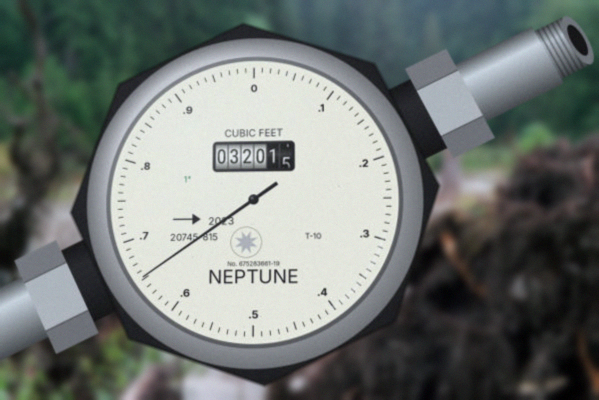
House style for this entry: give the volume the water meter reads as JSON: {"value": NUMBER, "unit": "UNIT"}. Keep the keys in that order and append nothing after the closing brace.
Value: {"value": 32014.65, "unit": "ft³"}
